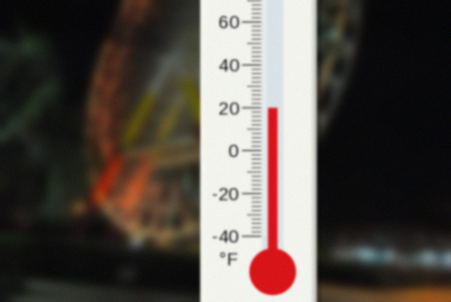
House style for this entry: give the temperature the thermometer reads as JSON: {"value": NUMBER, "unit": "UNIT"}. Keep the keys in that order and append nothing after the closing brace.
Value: {"value": 20, "unit": "°F"}
